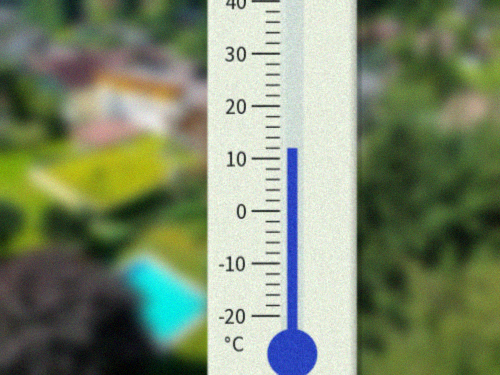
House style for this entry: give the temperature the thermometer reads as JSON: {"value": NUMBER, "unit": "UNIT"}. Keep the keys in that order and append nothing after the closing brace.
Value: {"value": 12, "unit": "°C"}
